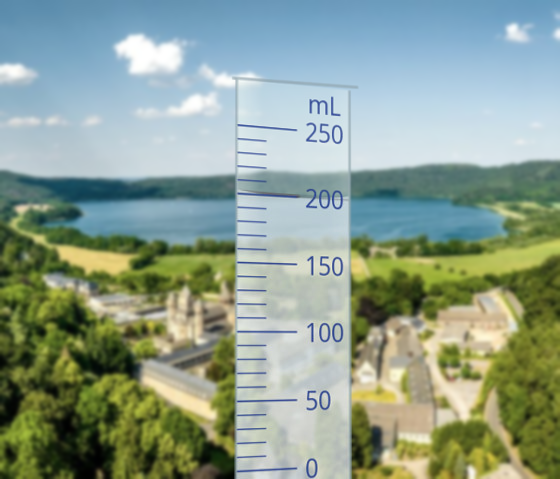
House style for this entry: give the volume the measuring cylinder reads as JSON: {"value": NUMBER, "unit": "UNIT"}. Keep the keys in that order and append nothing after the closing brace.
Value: {"value": 200, "unit": "mL"}
